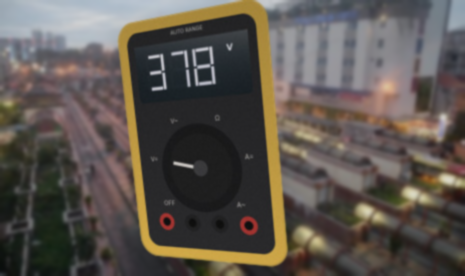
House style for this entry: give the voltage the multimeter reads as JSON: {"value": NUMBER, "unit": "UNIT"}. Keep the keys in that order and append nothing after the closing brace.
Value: {"value": 378, "unit": "V"}
